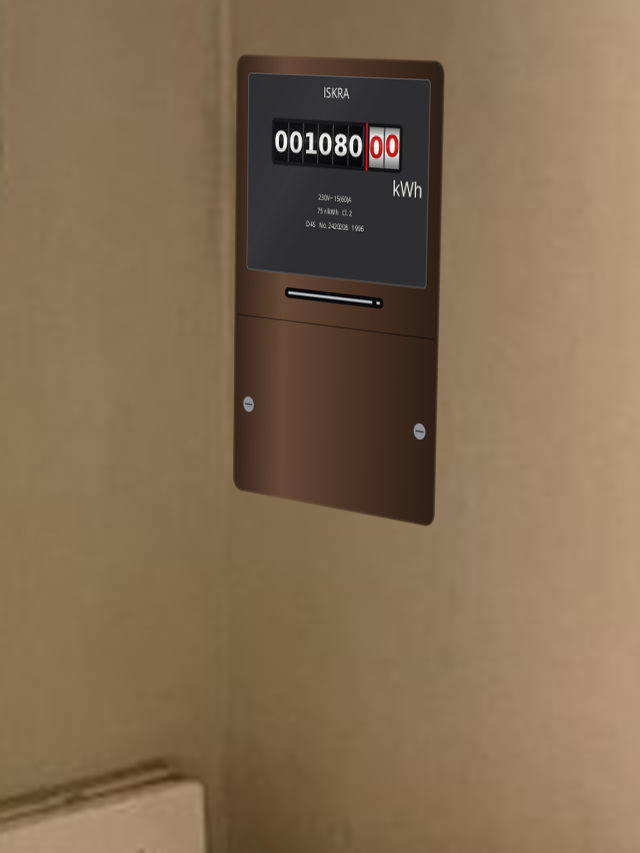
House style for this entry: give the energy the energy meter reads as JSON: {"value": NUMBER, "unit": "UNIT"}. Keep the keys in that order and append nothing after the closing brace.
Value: {"value": 1080.00, "unit": "kWh"}
